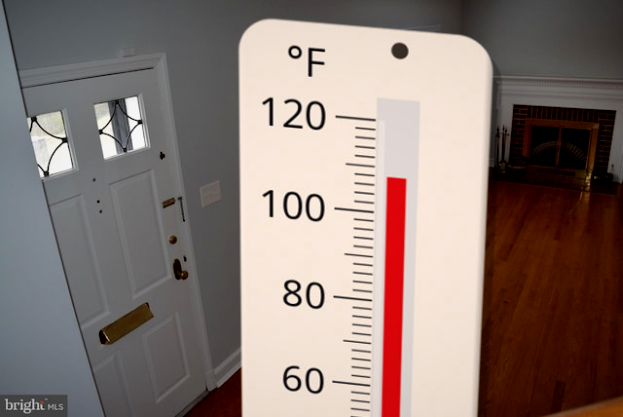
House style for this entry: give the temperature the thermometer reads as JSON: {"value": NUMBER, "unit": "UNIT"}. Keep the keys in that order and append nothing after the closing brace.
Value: {"value": 108, "unit": "°F"}
